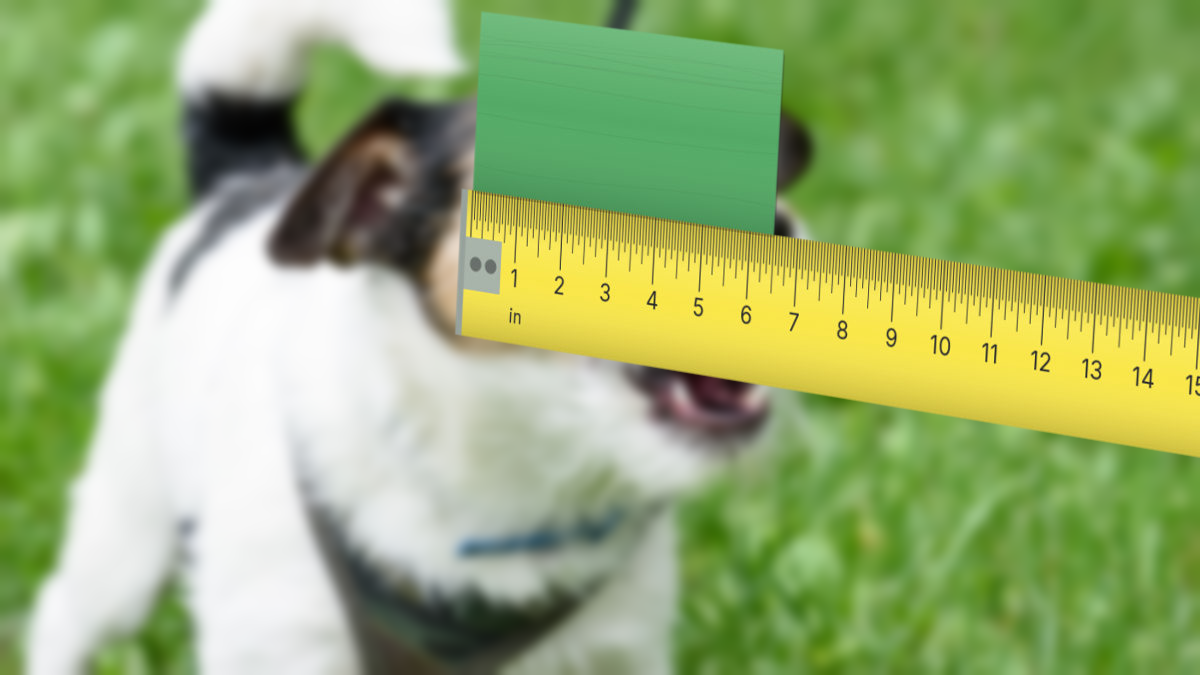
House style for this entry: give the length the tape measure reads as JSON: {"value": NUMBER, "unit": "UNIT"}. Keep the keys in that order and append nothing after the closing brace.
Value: {"value": 6.5, "unit": "in"}
